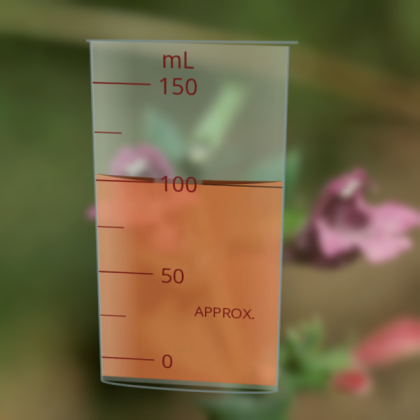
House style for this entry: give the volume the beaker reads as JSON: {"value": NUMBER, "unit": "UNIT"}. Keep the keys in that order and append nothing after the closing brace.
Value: {"value": 100, "unit": "mL"}
